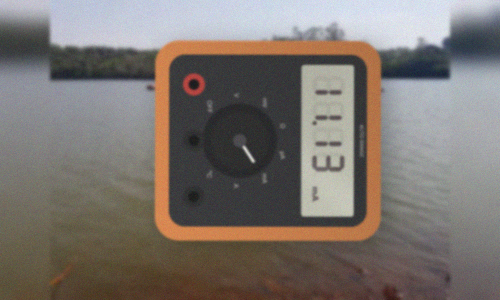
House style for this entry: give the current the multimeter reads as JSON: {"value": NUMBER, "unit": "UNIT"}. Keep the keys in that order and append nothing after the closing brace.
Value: {"value": 11.13, "unit": "mA"}
